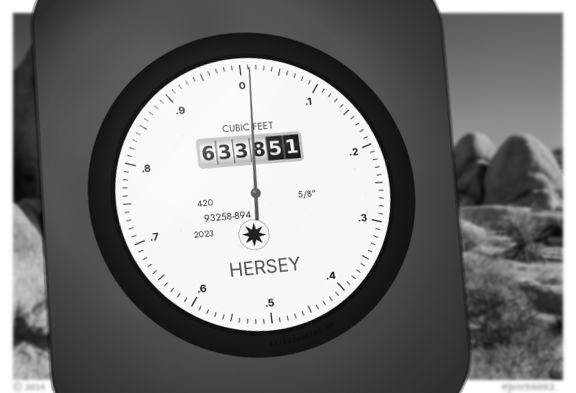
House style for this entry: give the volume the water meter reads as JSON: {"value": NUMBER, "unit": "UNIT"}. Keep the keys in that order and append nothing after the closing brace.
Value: {"value": 633851.01, "unit": "ft³"}
